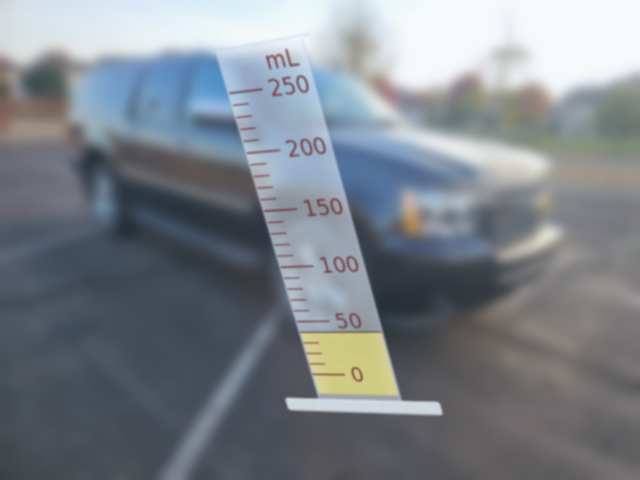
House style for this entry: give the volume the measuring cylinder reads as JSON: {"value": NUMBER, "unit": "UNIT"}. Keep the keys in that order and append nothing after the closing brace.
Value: {"value": 40, "unit": "mL"}
